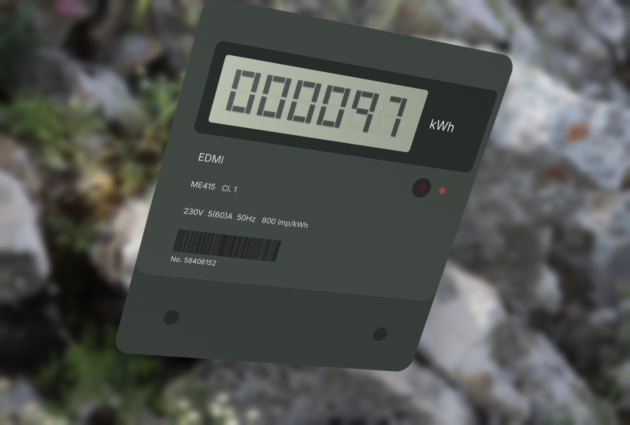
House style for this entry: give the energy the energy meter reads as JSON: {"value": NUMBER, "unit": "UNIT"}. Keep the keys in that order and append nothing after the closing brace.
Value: {"value": 97, "unit": "kWh"}
